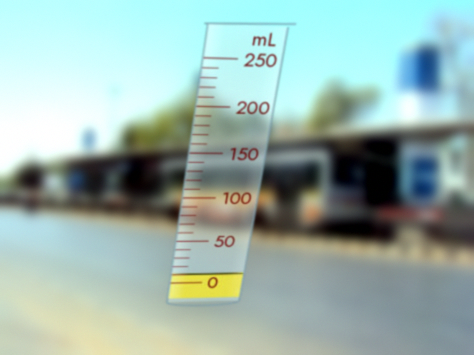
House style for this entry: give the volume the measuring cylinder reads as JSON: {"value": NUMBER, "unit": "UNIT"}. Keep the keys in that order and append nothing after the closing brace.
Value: {"value": 10, "unit": "mL"}
